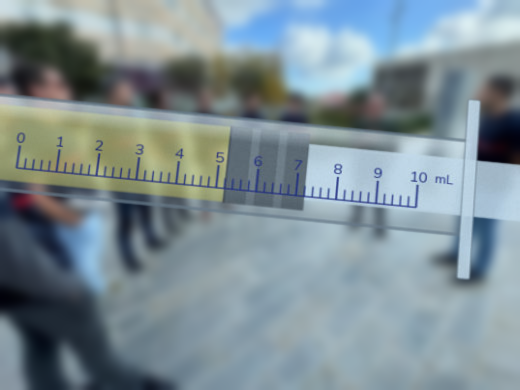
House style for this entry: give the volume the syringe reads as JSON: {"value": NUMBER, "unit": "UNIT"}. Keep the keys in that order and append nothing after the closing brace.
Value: {"value": 5.2, "unit": "mL"}
